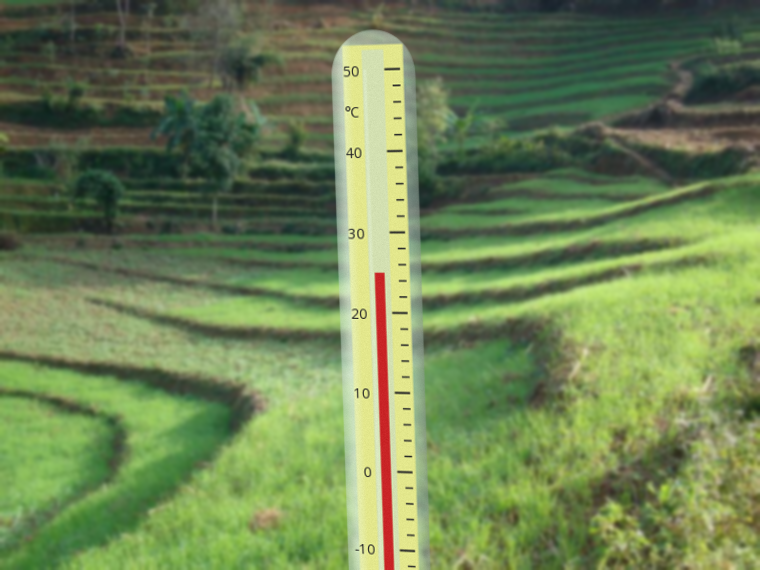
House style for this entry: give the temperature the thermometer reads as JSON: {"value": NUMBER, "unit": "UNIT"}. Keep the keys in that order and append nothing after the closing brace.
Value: {"value": 25, "unit": "°C"}
